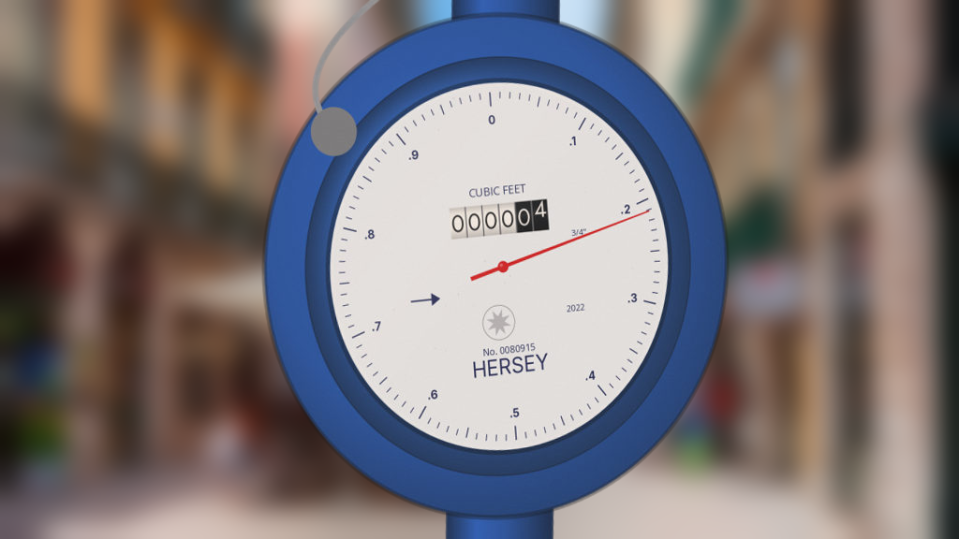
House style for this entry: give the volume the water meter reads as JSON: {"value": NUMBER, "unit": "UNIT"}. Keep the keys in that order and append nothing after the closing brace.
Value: {"value": 4.21, "unit": "ft³"}
